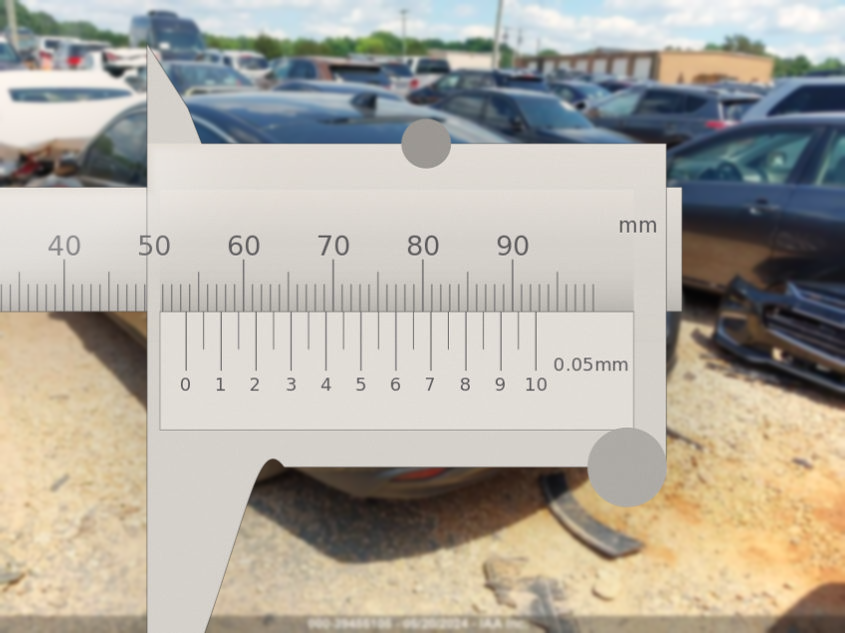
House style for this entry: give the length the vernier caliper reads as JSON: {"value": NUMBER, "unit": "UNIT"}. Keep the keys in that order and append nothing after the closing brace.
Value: {"value": 53.6, "unit": "mm"}
